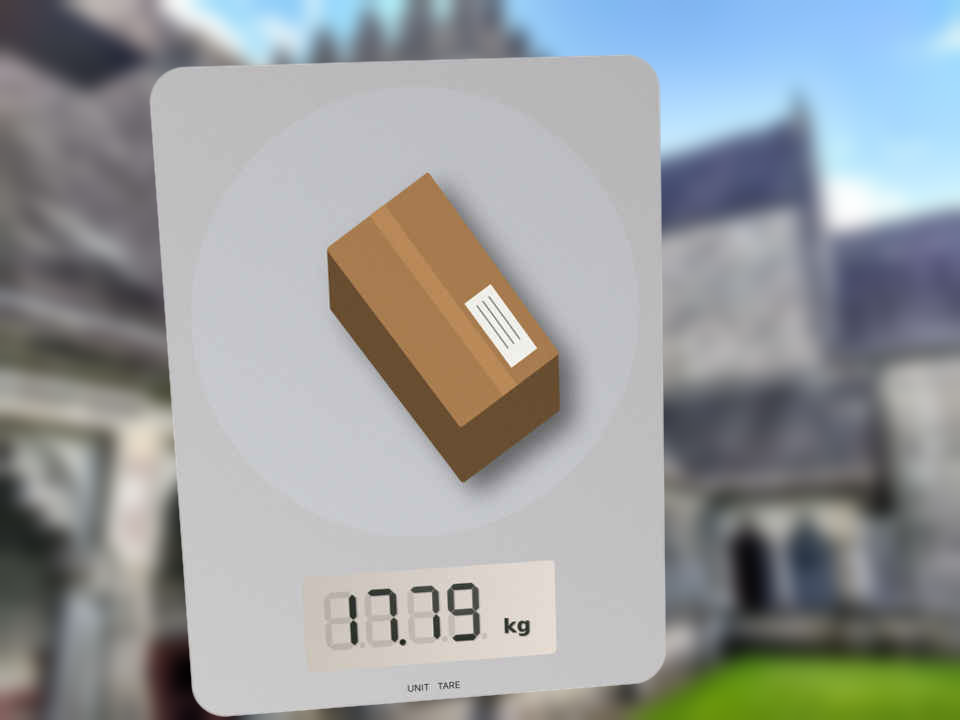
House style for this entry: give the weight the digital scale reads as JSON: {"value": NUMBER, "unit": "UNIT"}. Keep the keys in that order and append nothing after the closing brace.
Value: {"value": 17.79, "unit": "kg"}
